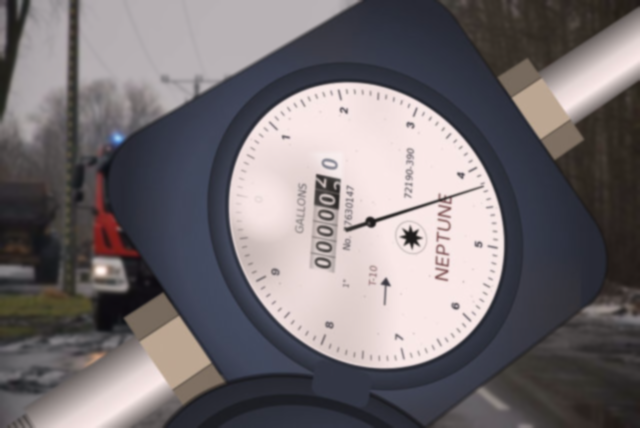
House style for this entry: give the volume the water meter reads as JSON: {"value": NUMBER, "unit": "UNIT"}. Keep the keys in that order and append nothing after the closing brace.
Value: {"value": 24.2, "unit": "gal"}
